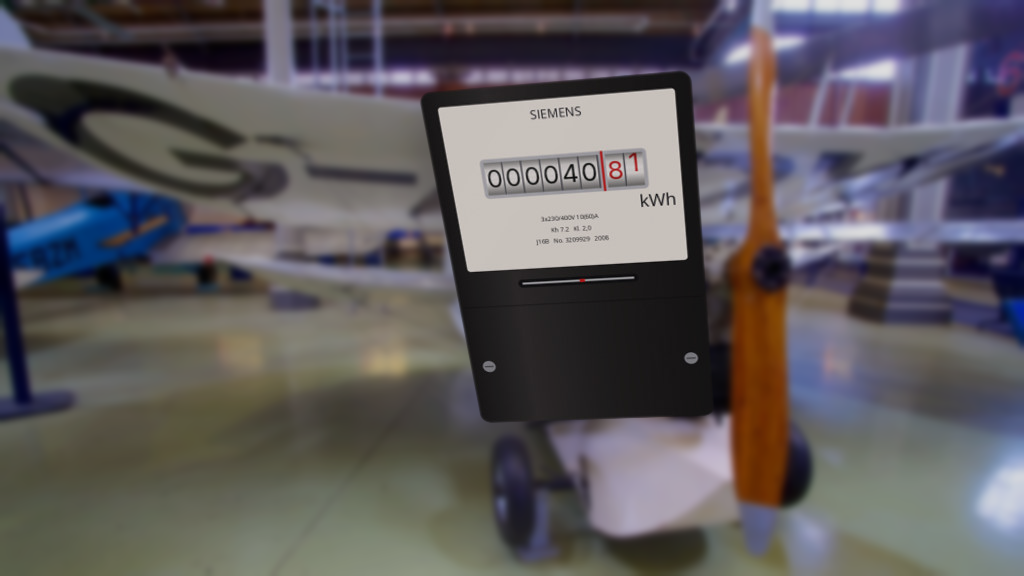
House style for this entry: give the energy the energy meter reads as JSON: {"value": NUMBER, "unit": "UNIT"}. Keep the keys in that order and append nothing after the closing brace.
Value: {"value": 40.81, "unit": "kWh"}
